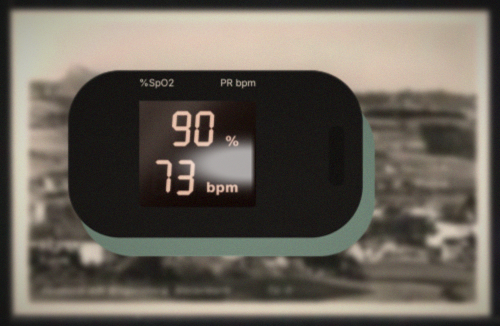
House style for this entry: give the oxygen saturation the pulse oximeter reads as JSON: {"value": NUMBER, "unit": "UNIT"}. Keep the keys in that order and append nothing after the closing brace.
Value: {"value": 90, "unit": "%"}
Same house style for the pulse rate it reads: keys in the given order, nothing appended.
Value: {"value": 73, "unit": "bpm"}
